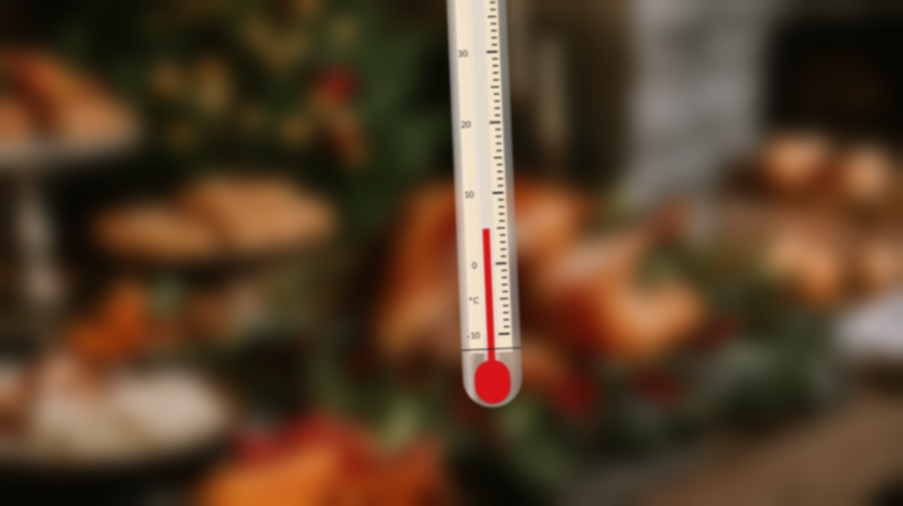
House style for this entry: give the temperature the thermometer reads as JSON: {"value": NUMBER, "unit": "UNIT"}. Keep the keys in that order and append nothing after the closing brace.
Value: {"value": 5, "unit": "°C"}
